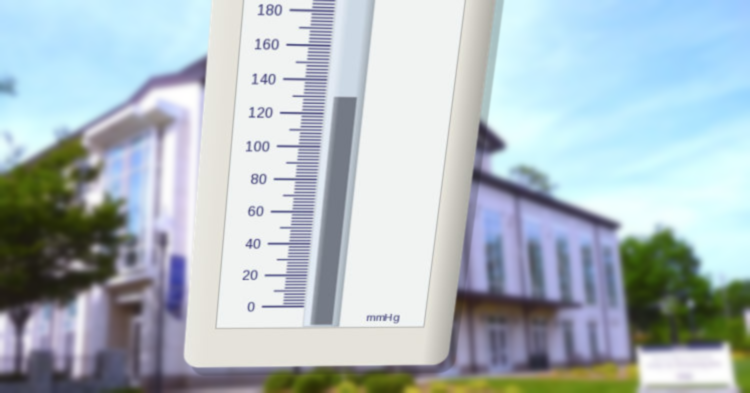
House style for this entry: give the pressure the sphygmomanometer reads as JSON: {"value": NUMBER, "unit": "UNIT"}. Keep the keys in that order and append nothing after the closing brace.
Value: {"value": 130, "unit": "mmHg"}
